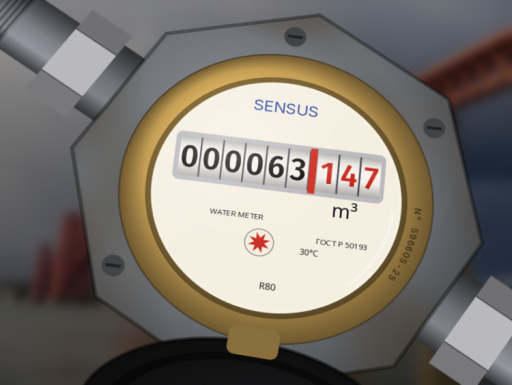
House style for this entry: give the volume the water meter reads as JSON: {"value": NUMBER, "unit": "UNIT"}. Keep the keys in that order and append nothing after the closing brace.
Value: {"value": 63.147, "unit": "m³"}
